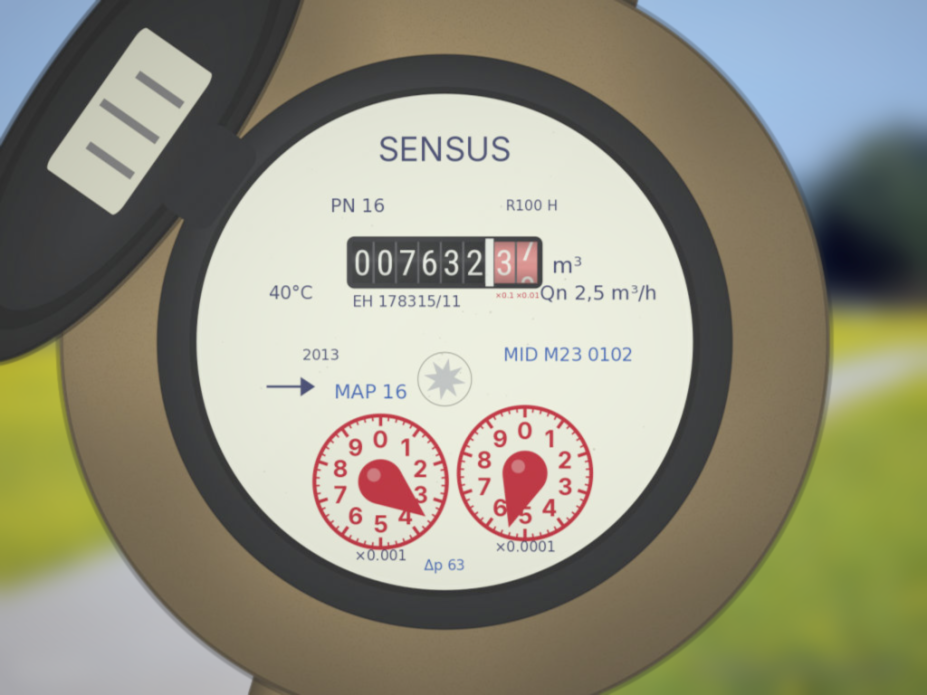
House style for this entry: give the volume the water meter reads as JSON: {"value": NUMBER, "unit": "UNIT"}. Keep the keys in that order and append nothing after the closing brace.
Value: {"value": 7632.3735, "unit": "m³"}
